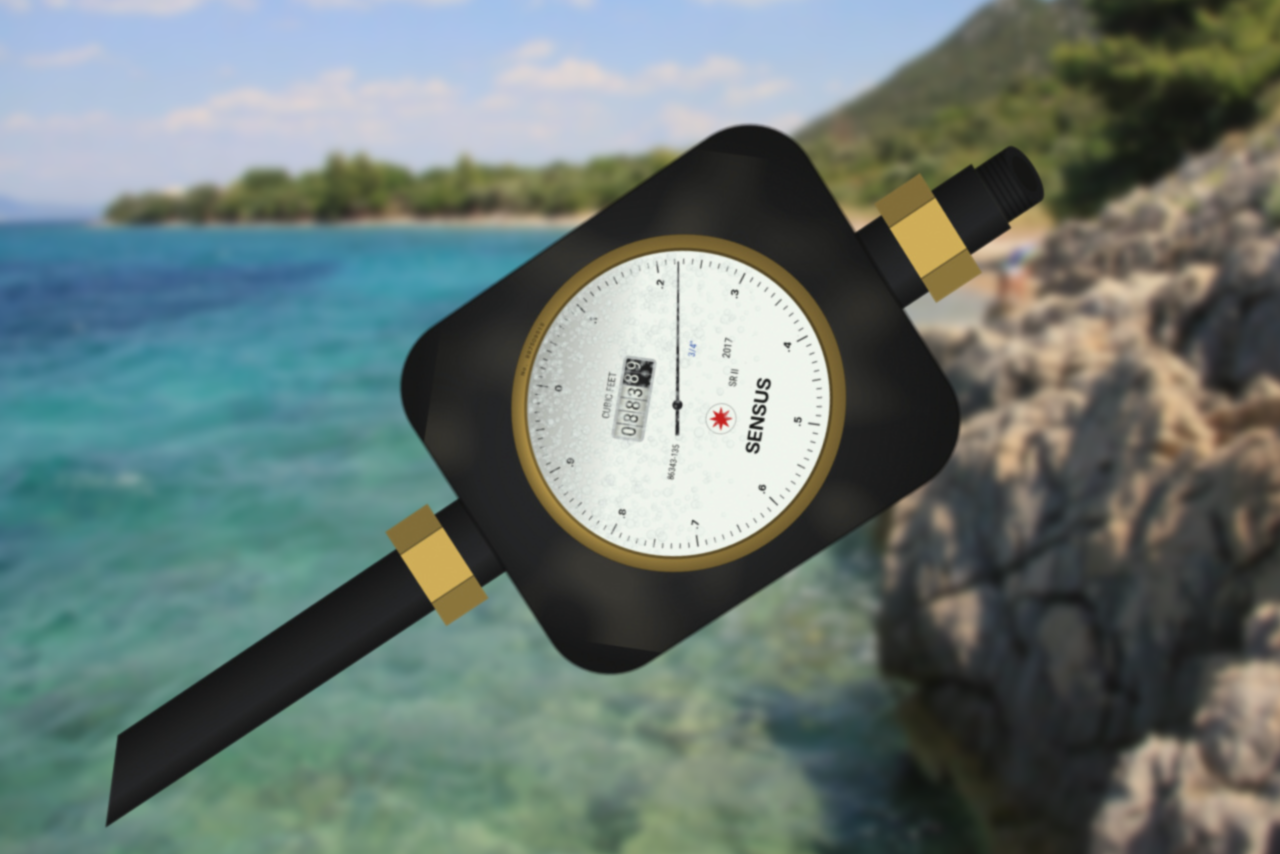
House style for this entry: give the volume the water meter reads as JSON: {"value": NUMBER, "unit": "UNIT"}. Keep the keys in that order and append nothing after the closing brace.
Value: {"value": 88389.22, "unit": "ft³"}
